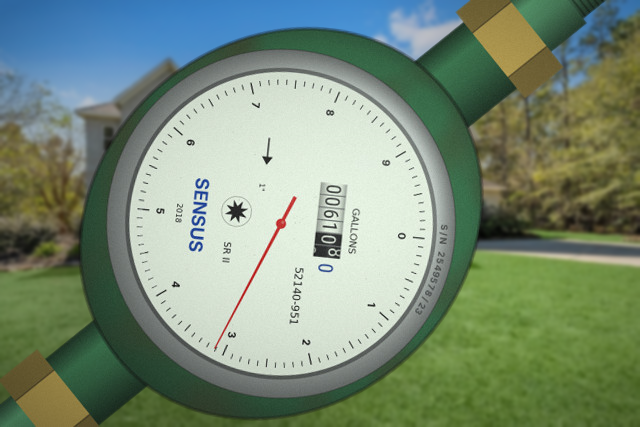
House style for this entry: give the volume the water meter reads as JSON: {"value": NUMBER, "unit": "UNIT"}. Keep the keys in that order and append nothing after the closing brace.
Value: {"value": 61083.1, "unit": "gal"}
